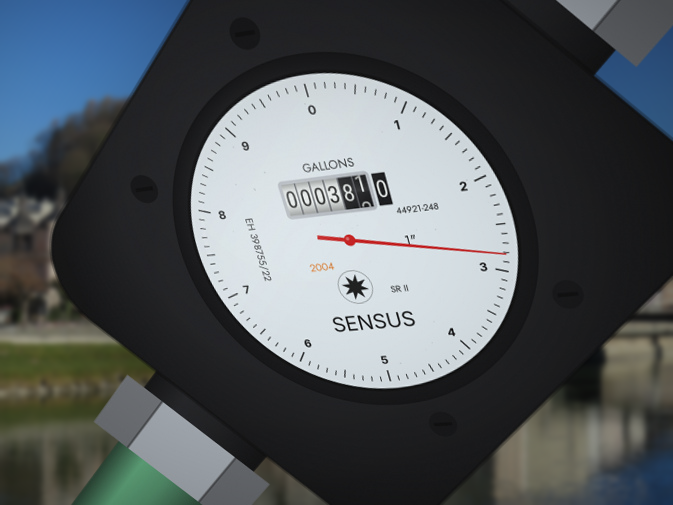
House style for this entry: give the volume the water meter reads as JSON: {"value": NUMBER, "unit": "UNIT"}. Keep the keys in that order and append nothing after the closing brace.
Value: {"value": 3812.8, "unit": "gal"}
